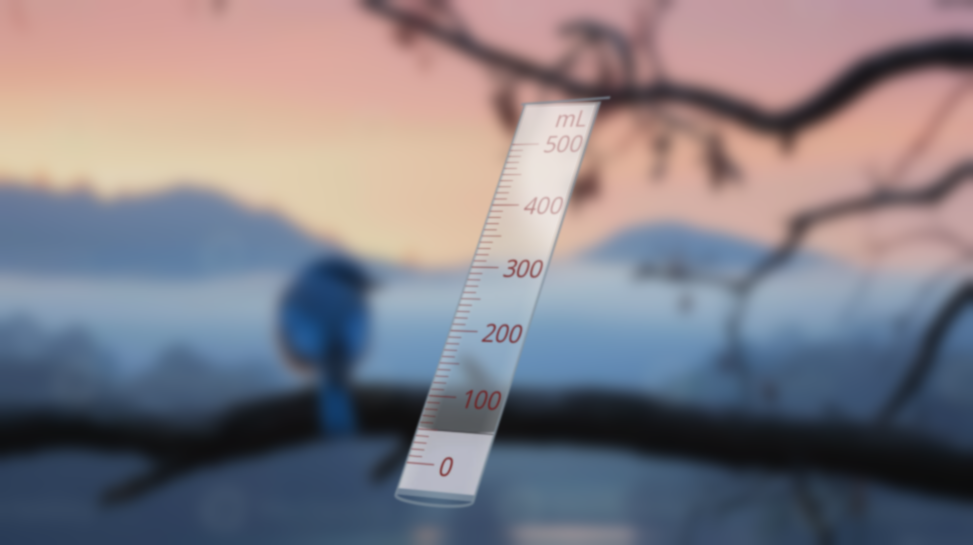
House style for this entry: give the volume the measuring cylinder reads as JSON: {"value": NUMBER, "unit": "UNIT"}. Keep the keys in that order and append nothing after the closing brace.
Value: {"value": 50, "unit": "mL"}
